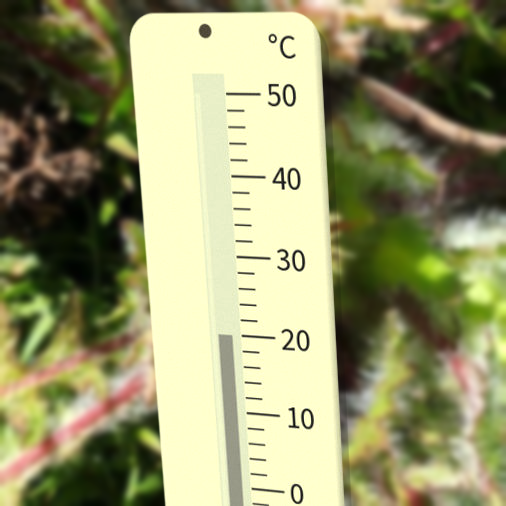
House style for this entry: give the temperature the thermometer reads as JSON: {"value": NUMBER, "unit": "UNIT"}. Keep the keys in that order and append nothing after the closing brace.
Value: {"value": 20, "unit": "°C"}
